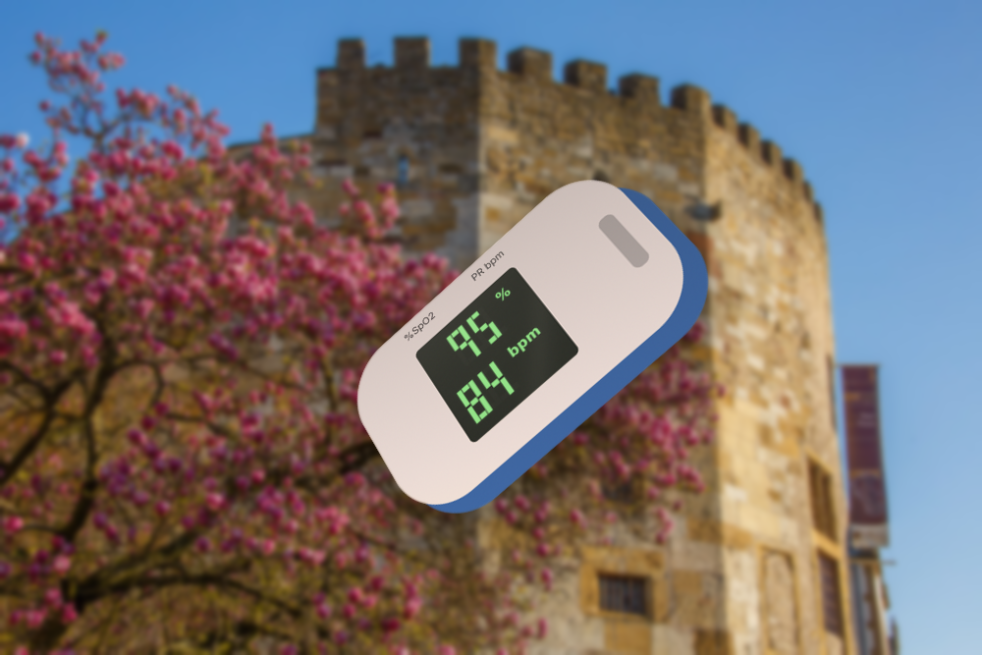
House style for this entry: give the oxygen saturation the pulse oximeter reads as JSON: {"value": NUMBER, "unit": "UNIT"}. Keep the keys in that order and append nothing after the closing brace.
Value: {"value": 95, "unit": "%"}
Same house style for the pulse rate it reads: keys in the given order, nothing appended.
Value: {"value": 84, "unit": "bpm"}
